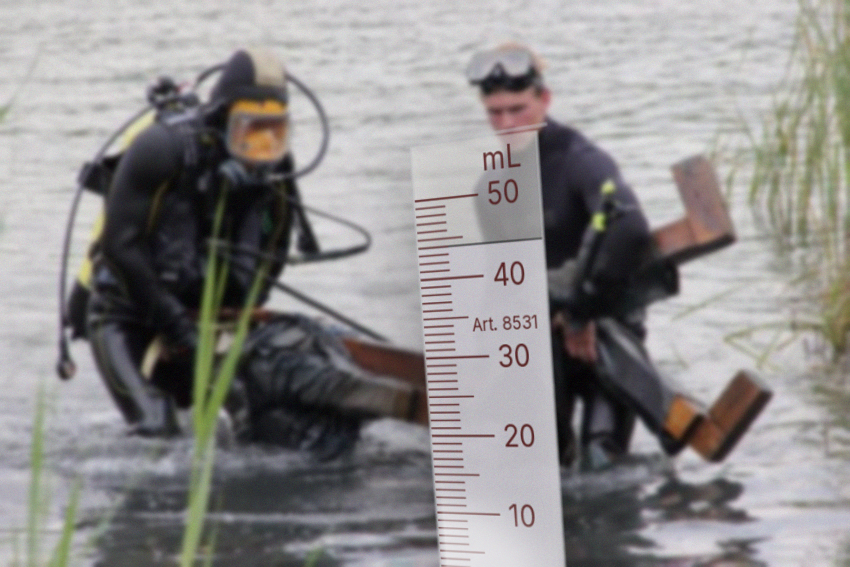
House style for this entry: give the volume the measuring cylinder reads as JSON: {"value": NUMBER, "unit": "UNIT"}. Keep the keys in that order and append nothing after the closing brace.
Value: {"value": 44, "unit": "mL"}
